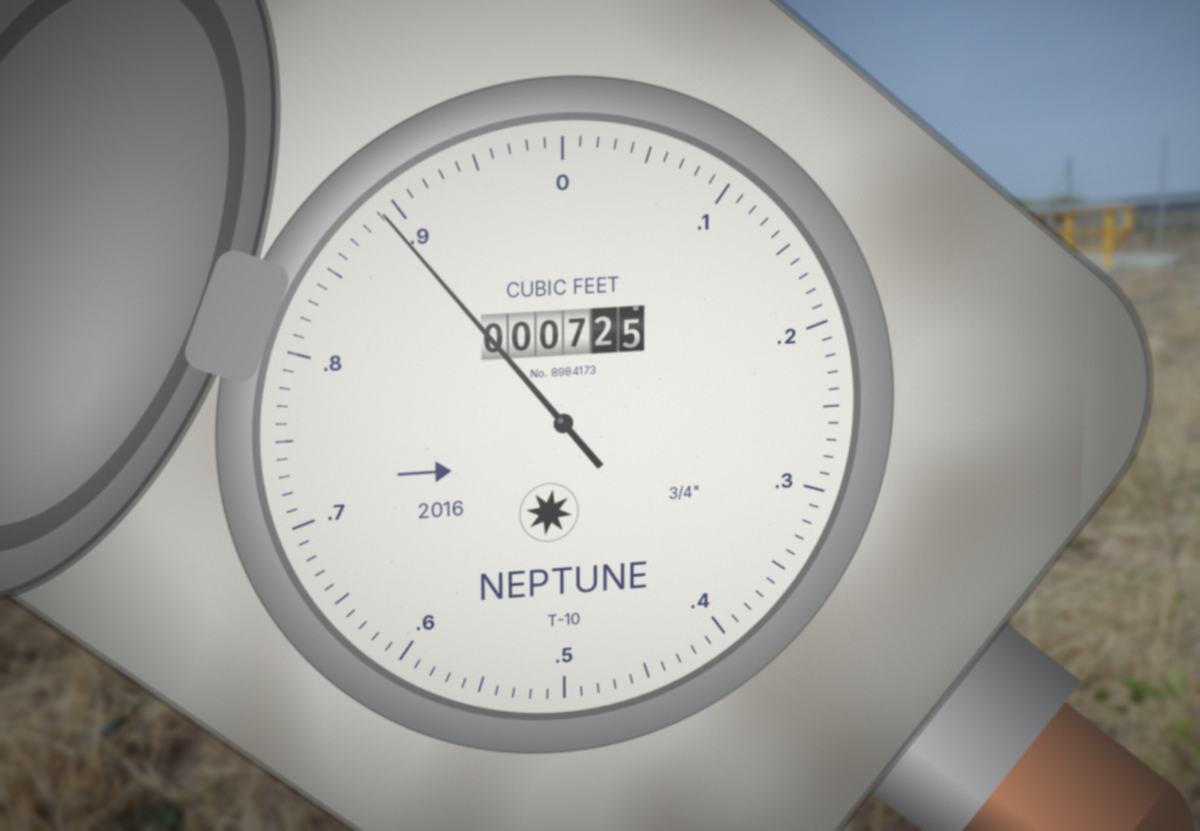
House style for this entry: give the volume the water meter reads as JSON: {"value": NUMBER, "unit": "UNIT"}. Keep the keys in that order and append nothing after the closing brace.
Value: {"value": 724.89, "unit": "ft³"}
